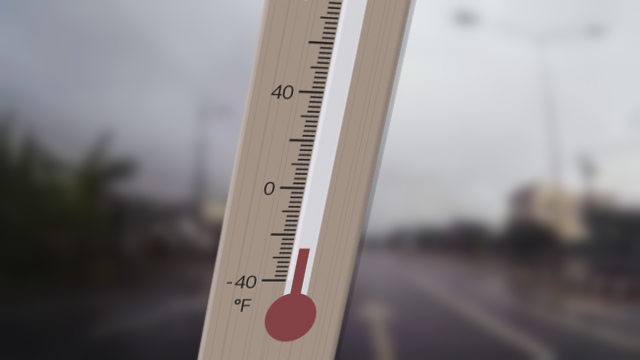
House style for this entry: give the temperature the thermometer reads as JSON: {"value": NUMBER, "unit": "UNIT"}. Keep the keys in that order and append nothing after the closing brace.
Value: {"value": -26, "unit": "°F"}
